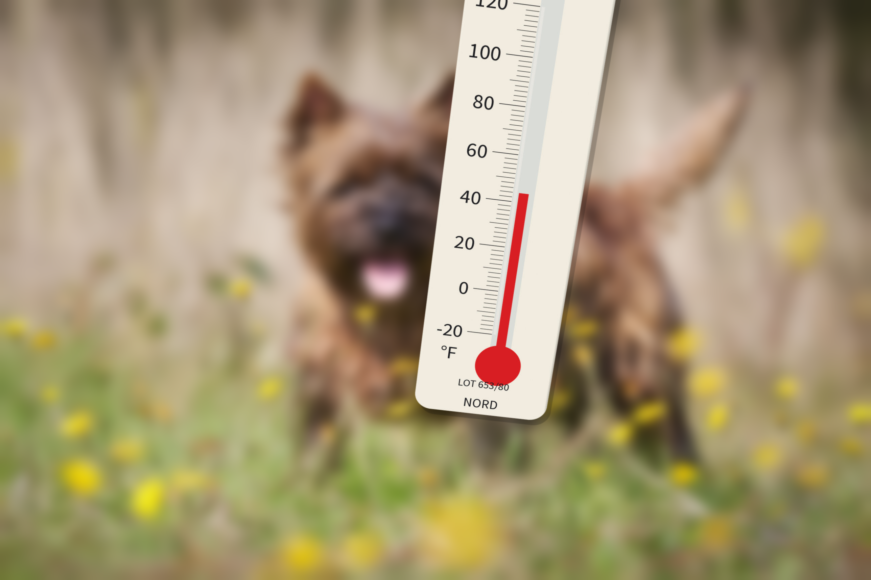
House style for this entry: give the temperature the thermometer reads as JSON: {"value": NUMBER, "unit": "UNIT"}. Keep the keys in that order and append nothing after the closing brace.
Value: {"value": 44, "unit": "°F"}
